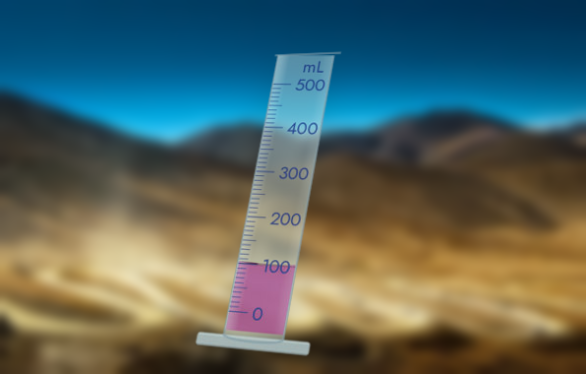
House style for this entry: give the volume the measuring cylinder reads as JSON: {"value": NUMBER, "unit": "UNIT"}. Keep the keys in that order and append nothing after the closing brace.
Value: {"value": 100, "unit": "mL"}
